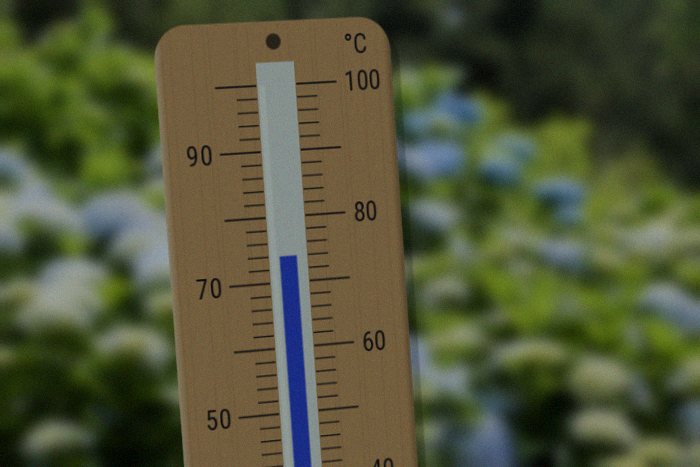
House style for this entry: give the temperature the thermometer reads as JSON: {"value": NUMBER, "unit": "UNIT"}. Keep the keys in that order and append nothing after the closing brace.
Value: {"value": 74, "unit": "°C"}
